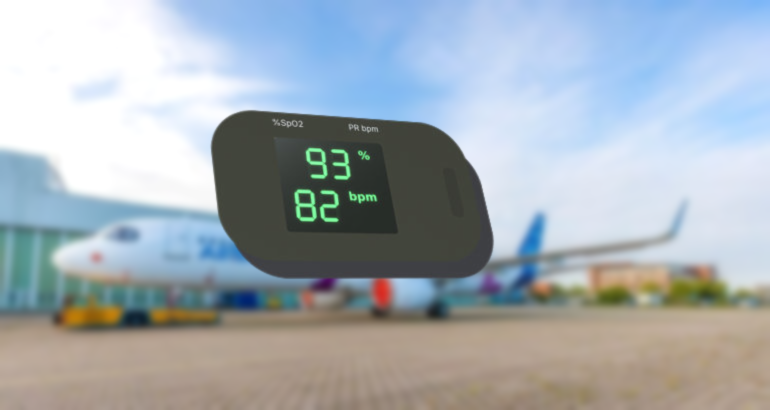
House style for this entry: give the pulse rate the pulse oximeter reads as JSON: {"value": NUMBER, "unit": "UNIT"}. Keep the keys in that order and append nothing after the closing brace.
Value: {"value": 82, "unit": "bpm"}
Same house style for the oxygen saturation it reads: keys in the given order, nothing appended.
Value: {"value": 93, "unit": "%"}
